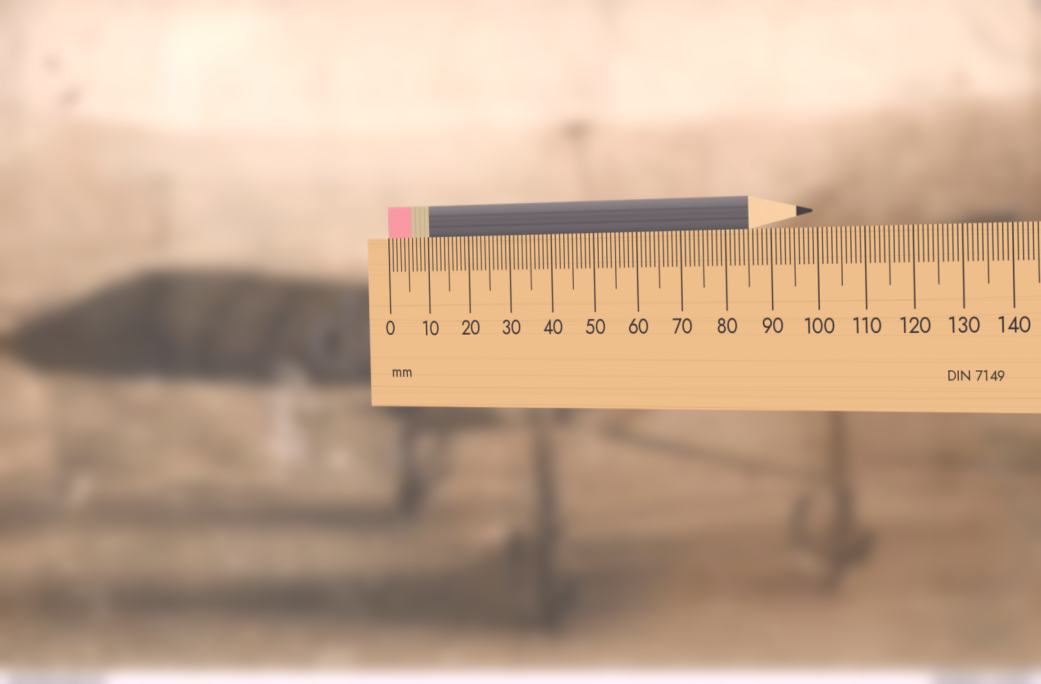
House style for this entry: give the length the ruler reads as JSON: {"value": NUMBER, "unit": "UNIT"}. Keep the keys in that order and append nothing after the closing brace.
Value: {"value": 99, "unit": "mm"}
